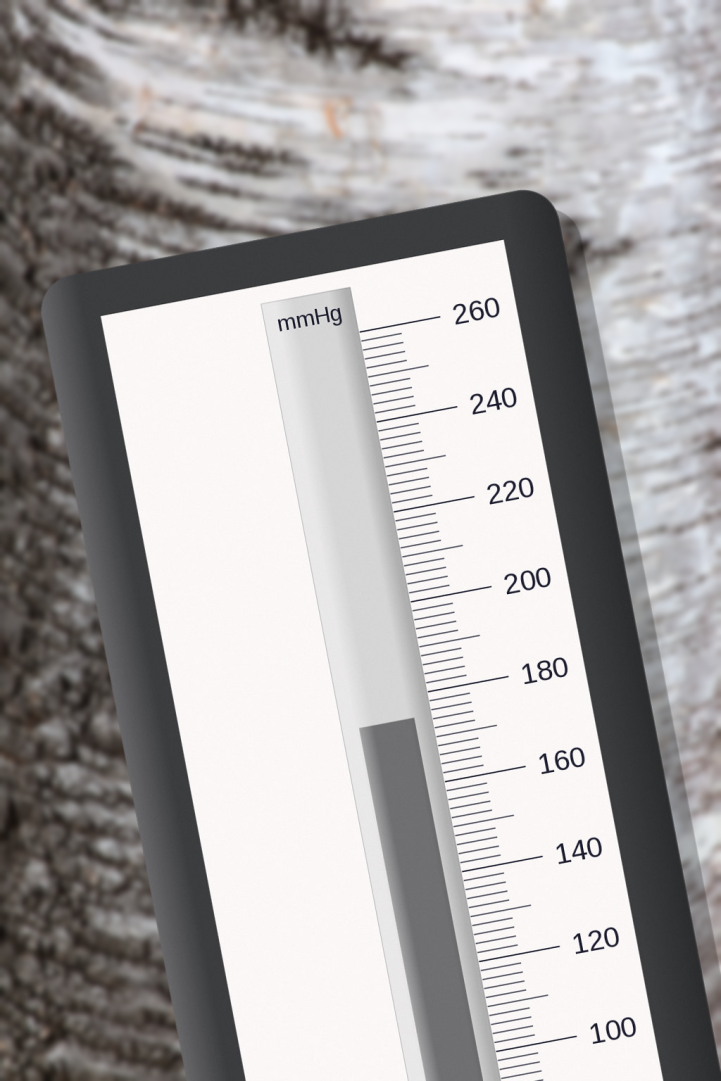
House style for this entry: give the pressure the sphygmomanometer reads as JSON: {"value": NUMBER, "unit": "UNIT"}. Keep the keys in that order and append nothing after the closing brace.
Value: {"value": 175, "unit": "mmHg"}
